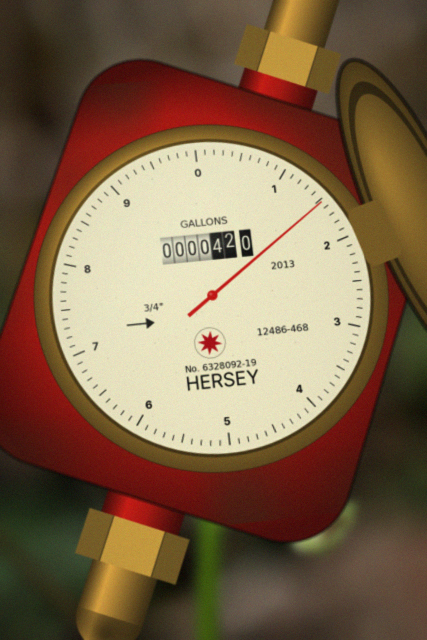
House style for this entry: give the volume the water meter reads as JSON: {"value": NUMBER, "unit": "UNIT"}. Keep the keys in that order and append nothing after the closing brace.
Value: {"value": 421.5, "unit": "gal"}
